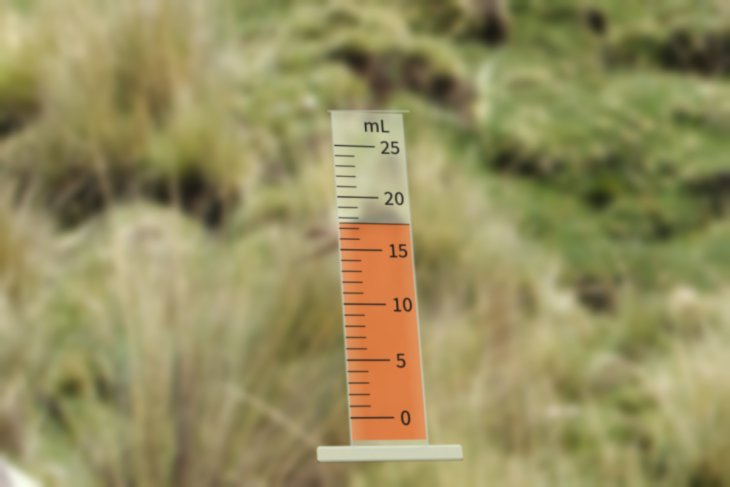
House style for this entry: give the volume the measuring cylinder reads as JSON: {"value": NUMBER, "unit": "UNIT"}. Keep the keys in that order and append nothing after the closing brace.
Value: {"value": 17.5, "unit": "mL"}
